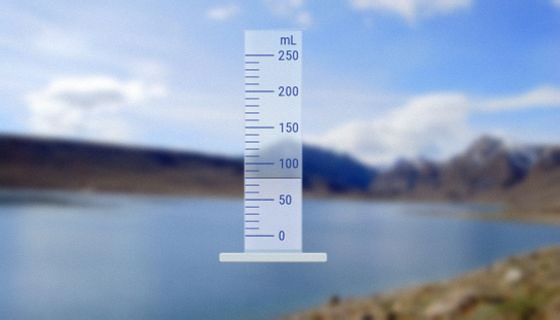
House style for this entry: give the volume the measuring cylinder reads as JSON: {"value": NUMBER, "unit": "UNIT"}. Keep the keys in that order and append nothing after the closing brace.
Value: {"value": 80, "unit": "mL"}
